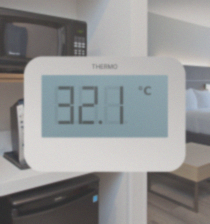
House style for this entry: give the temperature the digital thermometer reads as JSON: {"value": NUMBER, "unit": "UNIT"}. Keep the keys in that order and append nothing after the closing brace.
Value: {"value": 32.1, "unit": "°C"}
